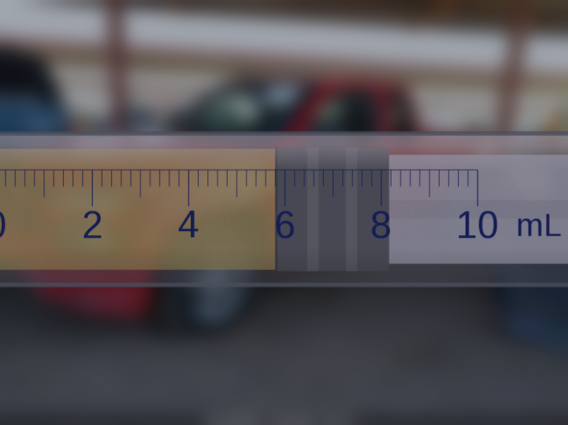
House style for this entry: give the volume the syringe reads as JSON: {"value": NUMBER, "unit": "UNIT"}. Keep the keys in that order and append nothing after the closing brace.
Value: {"value": 5.8, "unit": "mL"}
